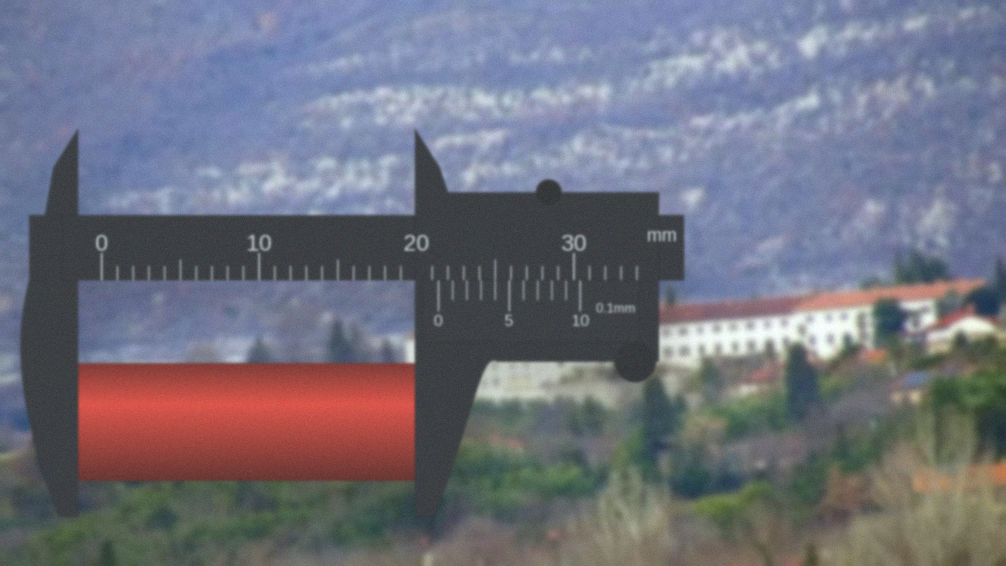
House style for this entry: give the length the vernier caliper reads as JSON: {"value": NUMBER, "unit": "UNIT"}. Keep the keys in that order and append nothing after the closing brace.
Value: {"value": 21.4, "unit": "mm"}
